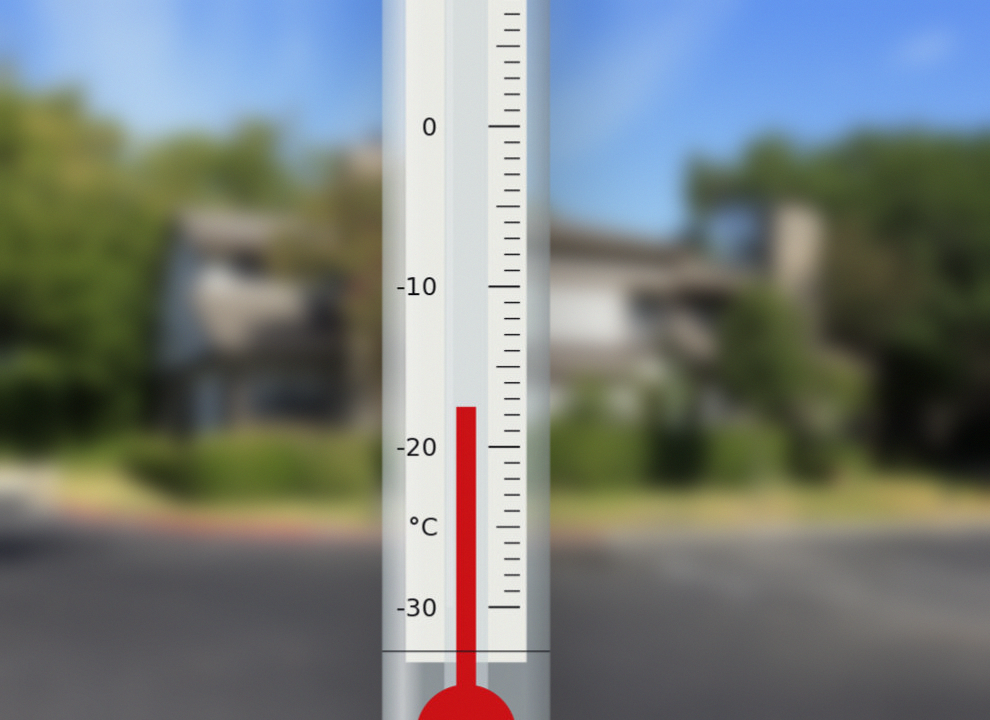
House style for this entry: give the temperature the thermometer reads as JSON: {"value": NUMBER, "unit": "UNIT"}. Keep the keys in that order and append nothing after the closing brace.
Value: {"value": -17.5, "unit": "°C"}
